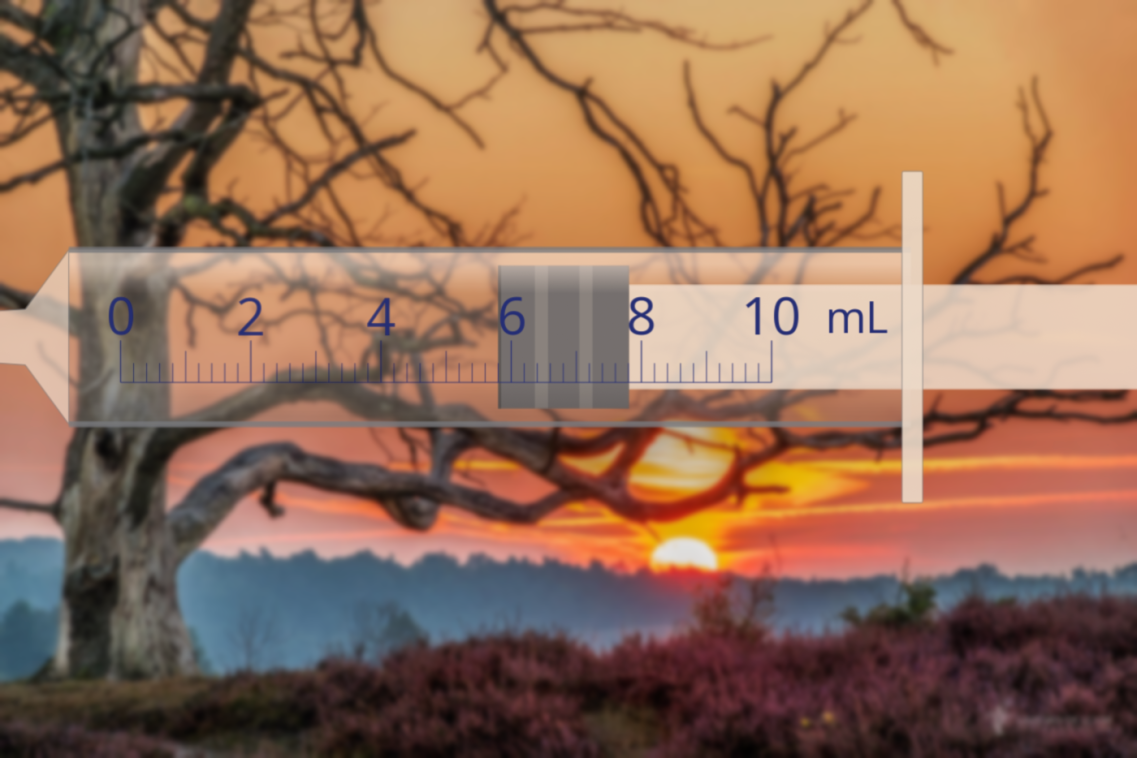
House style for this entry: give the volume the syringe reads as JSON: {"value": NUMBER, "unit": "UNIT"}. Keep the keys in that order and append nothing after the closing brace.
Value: {"value": 5.8, "unit": "mL"}
